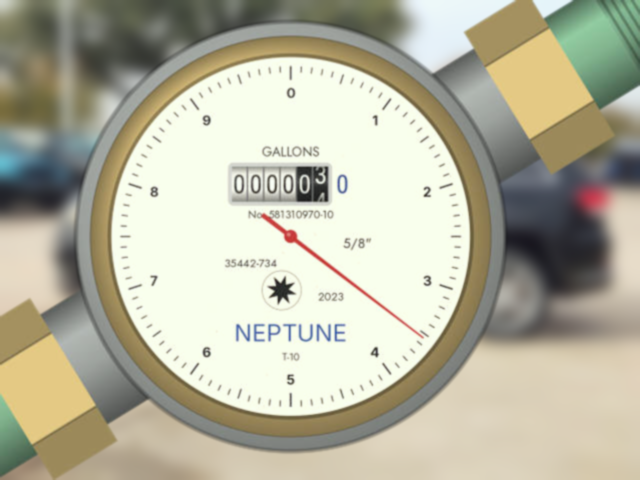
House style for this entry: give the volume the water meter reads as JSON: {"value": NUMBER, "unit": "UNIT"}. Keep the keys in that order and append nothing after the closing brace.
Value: {"value": 33.5, "unit": "gal"}
